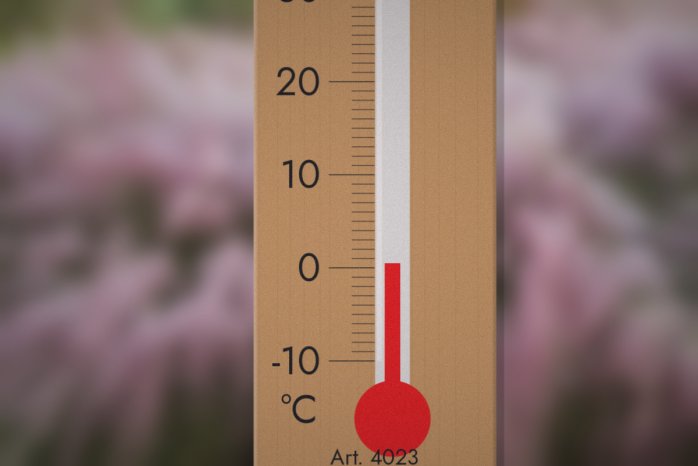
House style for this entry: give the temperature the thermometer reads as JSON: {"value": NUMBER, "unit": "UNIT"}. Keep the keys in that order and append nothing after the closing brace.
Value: {"value": 0.5, "unit": "°C"}
